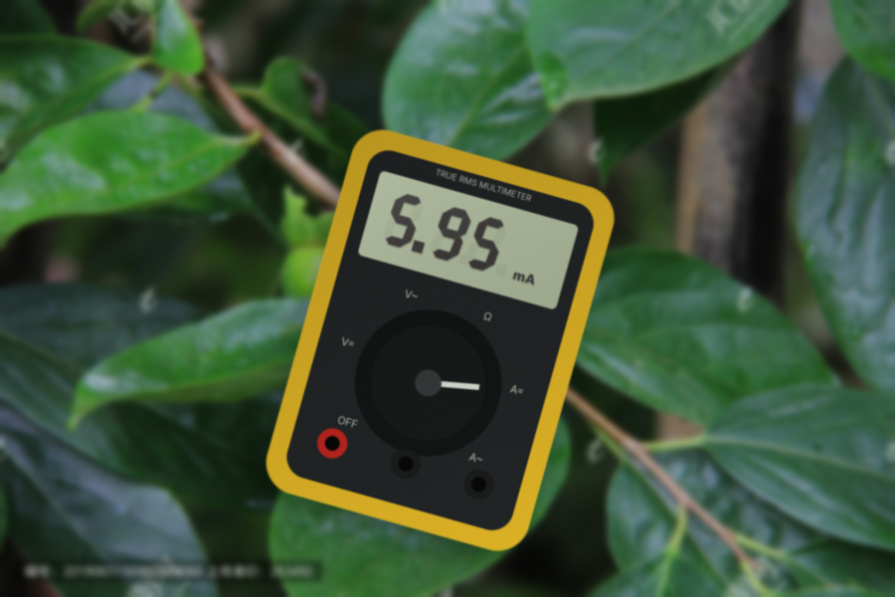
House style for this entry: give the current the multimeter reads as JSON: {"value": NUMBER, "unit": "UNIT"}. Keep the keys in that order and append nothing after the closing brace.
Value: {"value": 5.95, "unit": "mA"}
